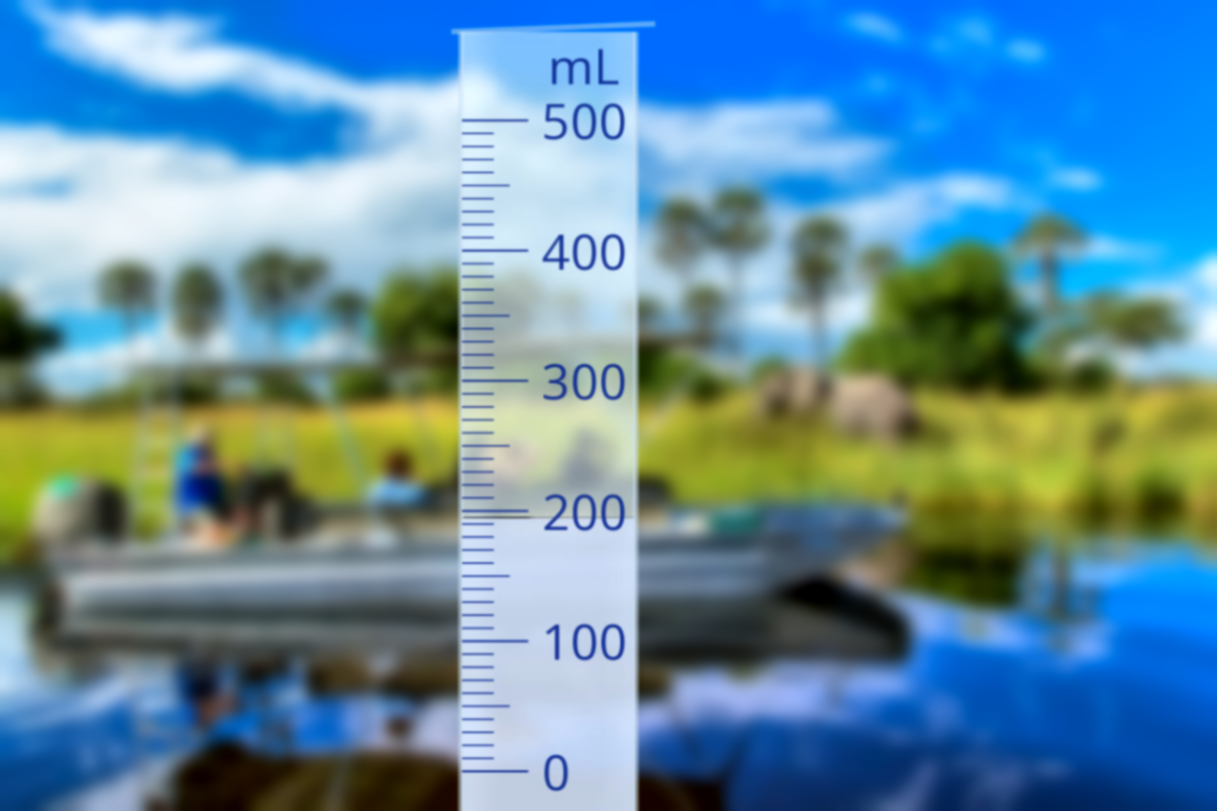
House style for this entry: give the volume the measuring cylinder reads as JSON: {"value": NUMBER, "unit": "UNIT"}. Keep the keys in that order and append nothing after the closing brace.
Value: {"value": 195, "unit": "mL"}
